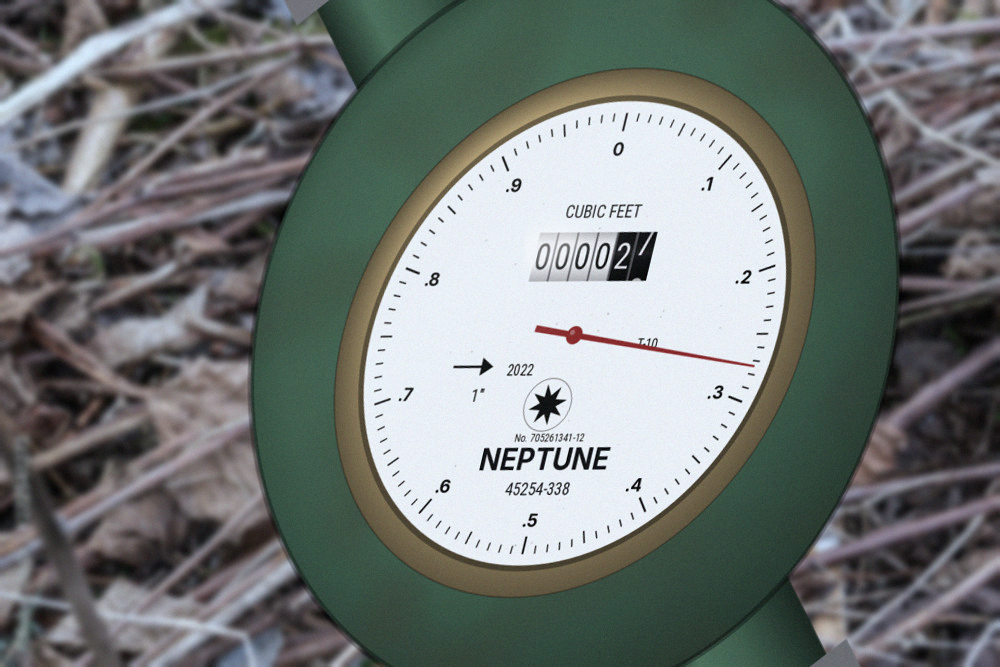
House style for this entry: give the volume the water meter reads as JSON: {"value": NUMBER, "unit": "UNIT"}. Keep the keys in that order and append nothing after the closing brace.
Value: {"value": 27.27, "unit": "ft³"}
